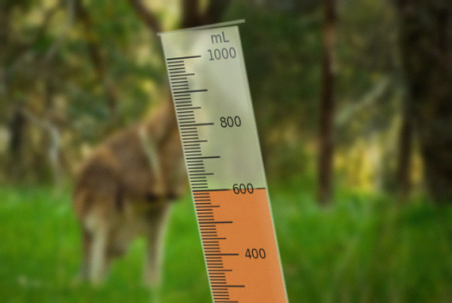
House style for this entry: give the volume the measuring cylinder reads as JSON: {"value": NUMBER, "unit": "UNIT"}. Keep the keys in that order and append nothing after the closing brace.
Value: {"value": 600, "unit": "mL"}
